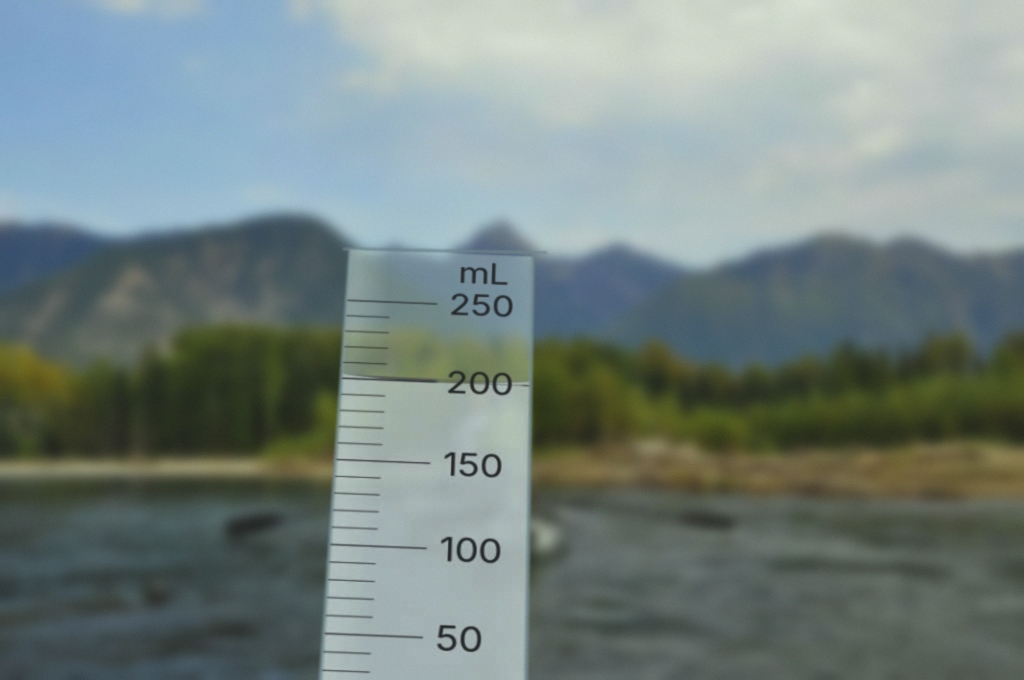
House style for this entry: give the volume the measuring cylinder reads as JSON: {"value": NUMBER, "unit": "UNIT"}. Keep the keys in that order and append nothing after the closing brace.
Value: {"value": 200, "unit": "mL"}
